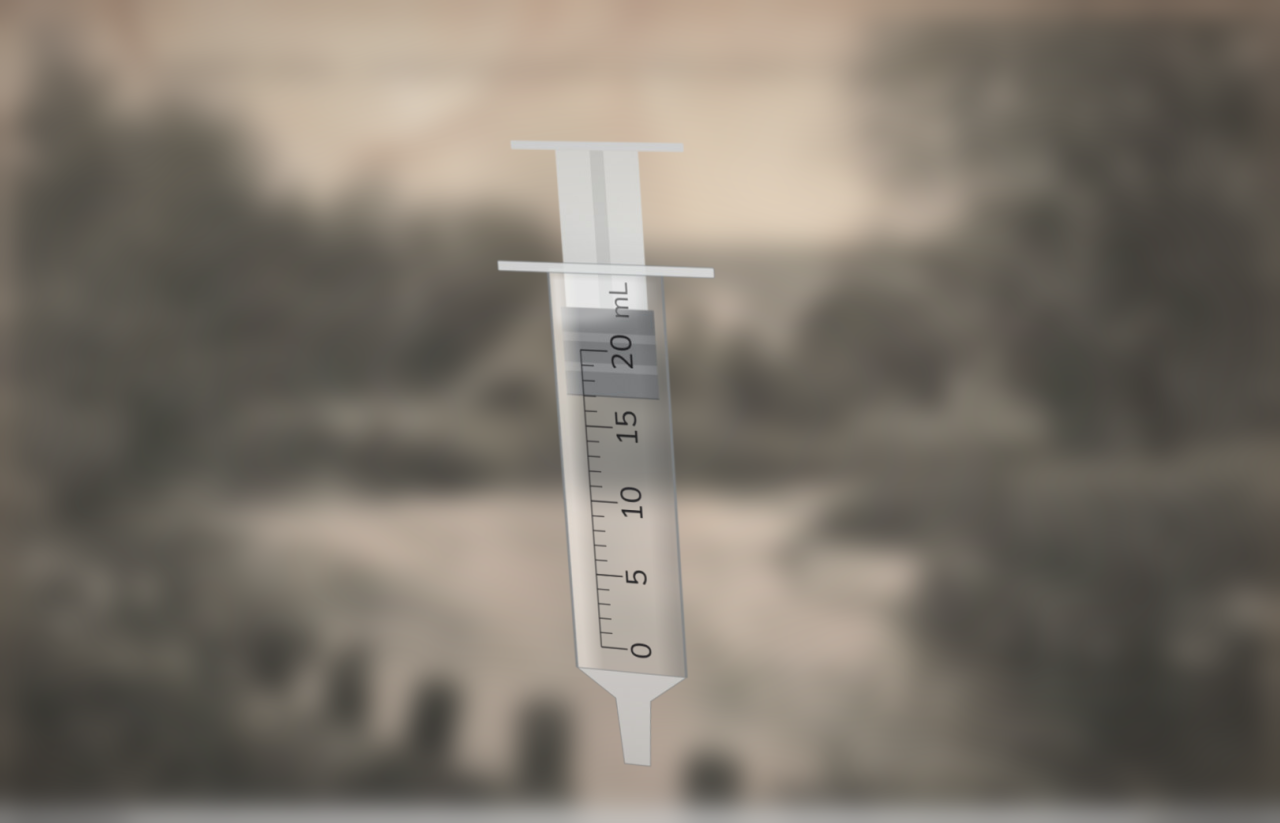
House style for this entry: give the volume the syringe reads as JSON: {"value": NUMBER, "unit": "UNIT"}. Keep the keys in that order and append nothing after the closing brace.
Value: {"value": 17, "unit": "mL"}
